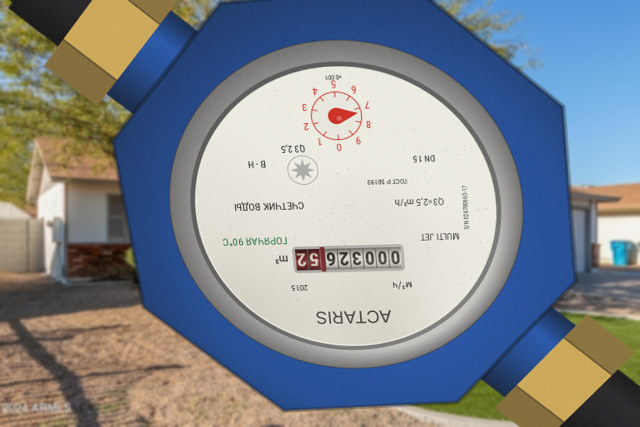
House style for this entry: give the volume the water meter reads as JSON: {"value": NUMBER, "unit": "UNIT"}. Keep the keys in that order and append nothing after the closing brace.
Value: {"value": 326.527, "unit": "m³"}
